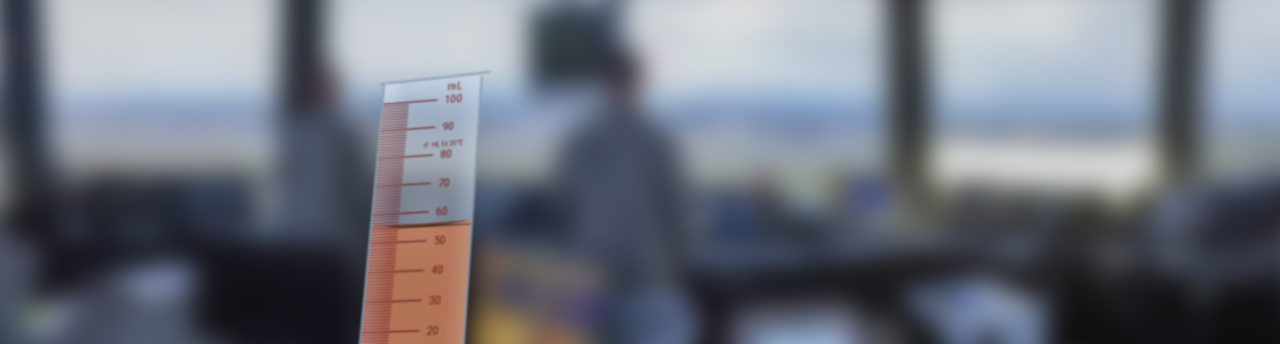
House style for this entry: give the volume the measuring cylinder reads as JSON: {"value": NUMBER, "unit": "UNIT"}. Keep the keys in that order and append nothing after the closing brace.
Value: {"value": 55, "unit": "mL"}
